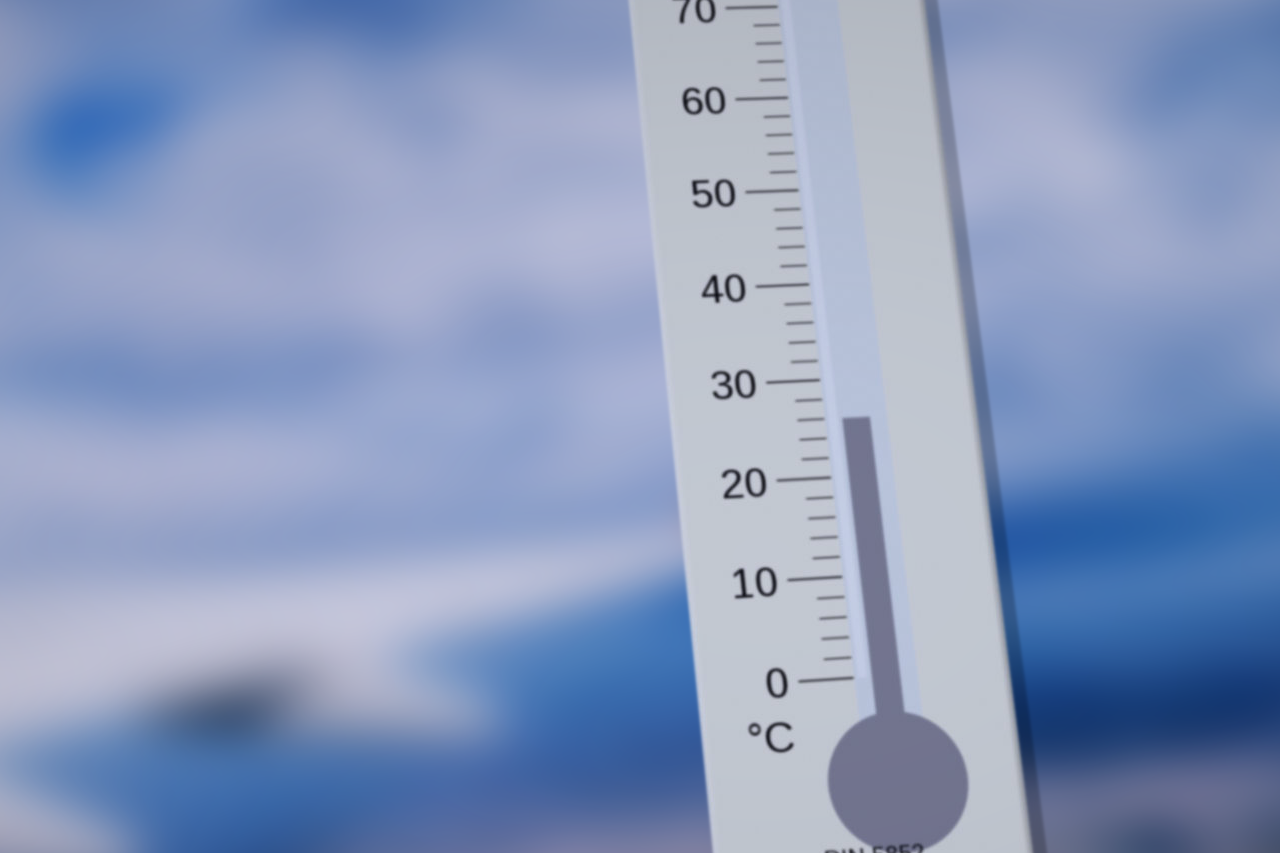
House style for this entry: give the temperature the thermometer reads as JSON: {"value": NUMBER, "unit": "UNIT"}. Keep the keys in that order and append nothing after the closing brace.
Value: {"value": 26, "unit": "°C"}
